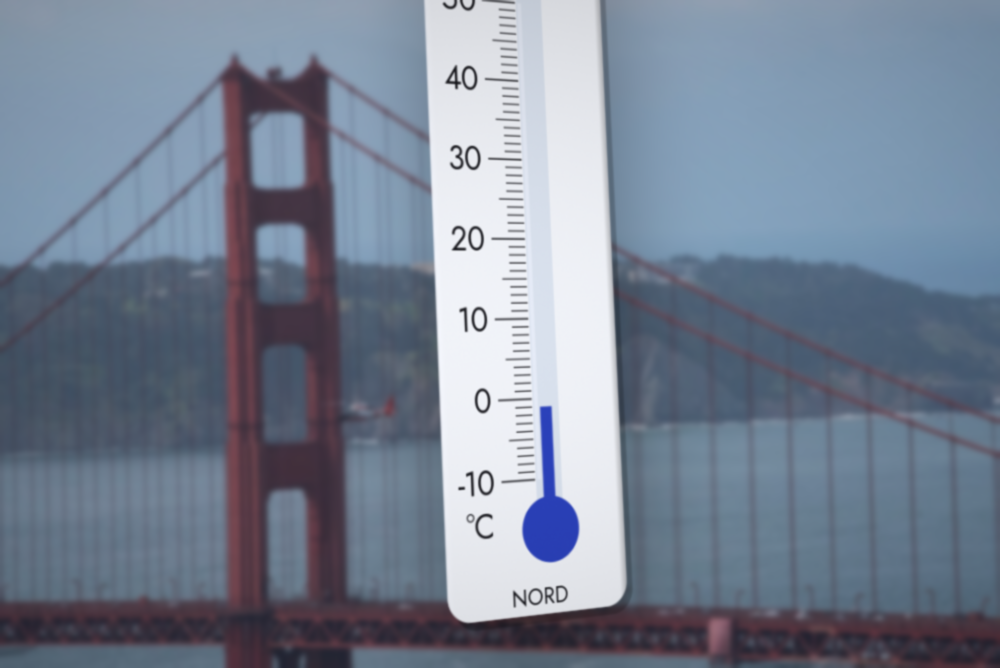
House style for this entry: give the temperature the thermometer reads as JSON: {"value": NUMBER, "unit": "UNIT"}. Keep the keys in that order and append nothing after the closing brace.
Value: {"value": -1, "unit": "°C"}
